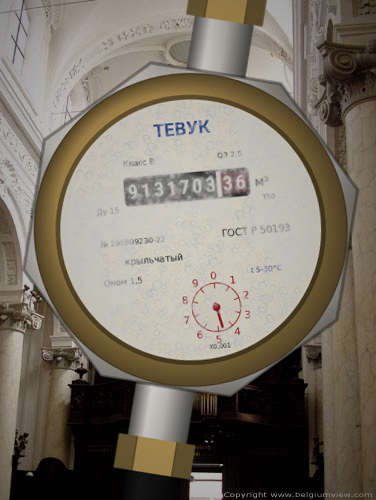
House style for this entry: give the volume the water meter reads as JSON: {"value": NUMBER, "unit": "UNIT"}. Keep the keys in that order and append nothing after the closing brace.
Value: {"value": 9131703.364, "unit": "m³"}
